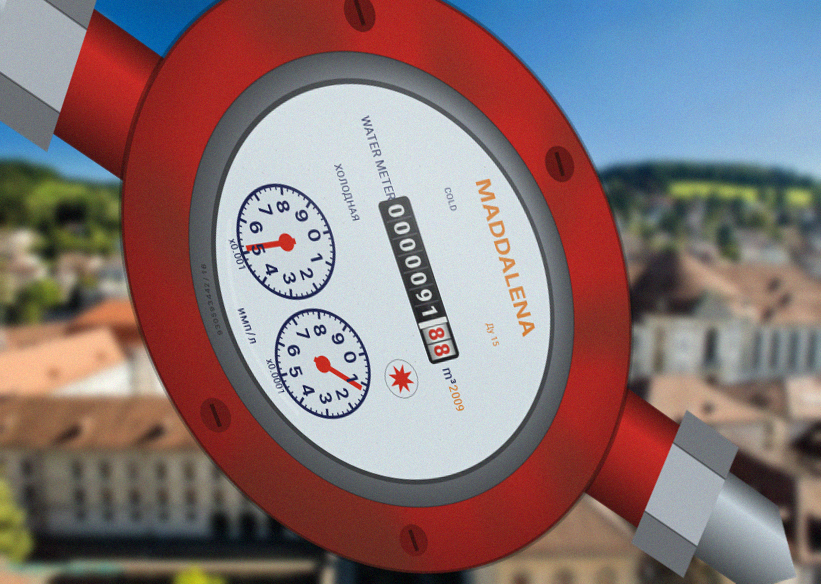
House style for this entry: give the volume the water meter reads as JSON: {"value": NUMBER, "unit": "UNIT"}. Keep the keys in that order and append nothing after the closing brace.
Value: {"value": 91.8851, "unit": "m³"}
